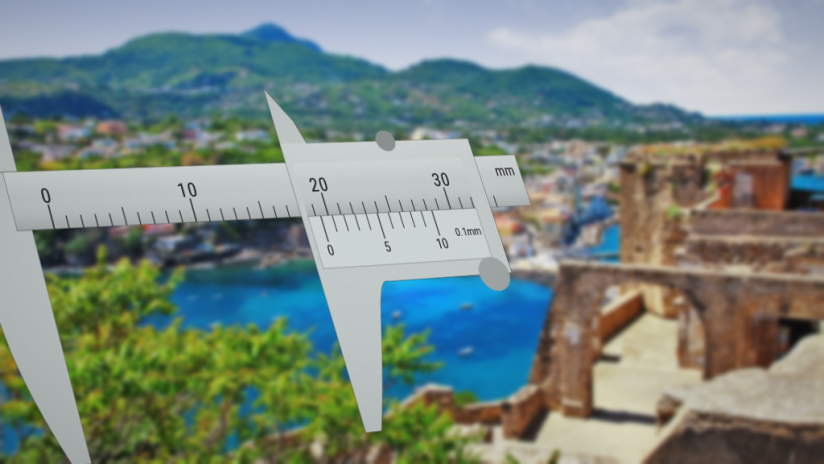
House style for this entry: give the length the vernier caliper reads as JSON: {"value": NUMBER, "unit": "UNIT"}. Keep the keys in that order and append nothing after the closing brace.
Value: {"value": 19.4, "unit": "mm"}
